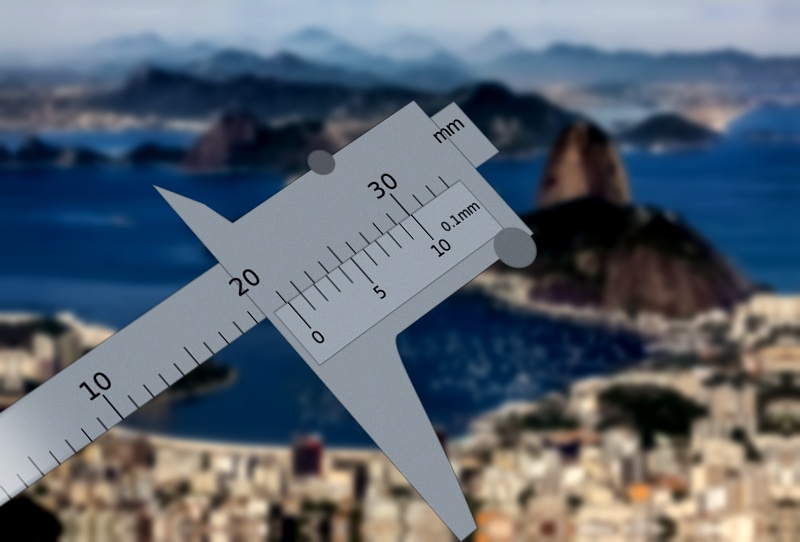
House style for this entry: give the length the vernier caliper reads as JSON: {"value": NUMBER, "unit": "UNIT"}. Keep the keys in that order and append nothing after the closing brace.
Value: {"value": 21.1, "unit": "mm"}
